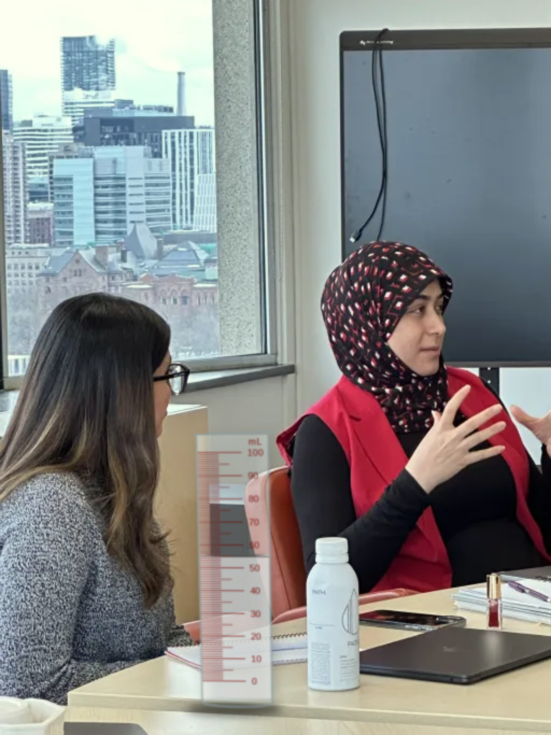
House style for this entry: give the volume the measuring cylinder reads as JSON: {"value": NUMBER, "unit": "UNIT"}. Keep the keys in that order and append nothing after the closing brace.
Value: {"value": 55, "unit": "mL"}
